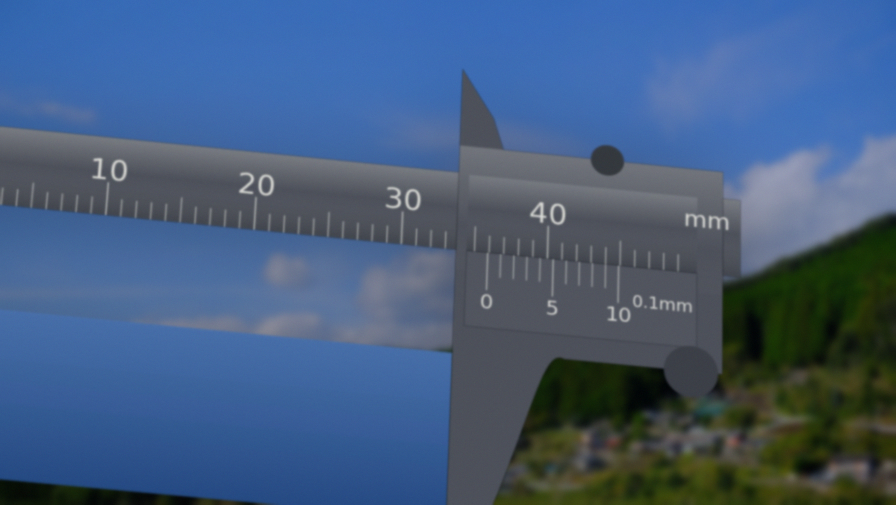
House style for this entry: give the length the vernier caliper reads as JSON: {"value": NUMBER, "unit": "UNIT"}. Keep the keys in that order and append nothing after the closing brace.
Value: {"value": 35.9, "unit": "mm"}
